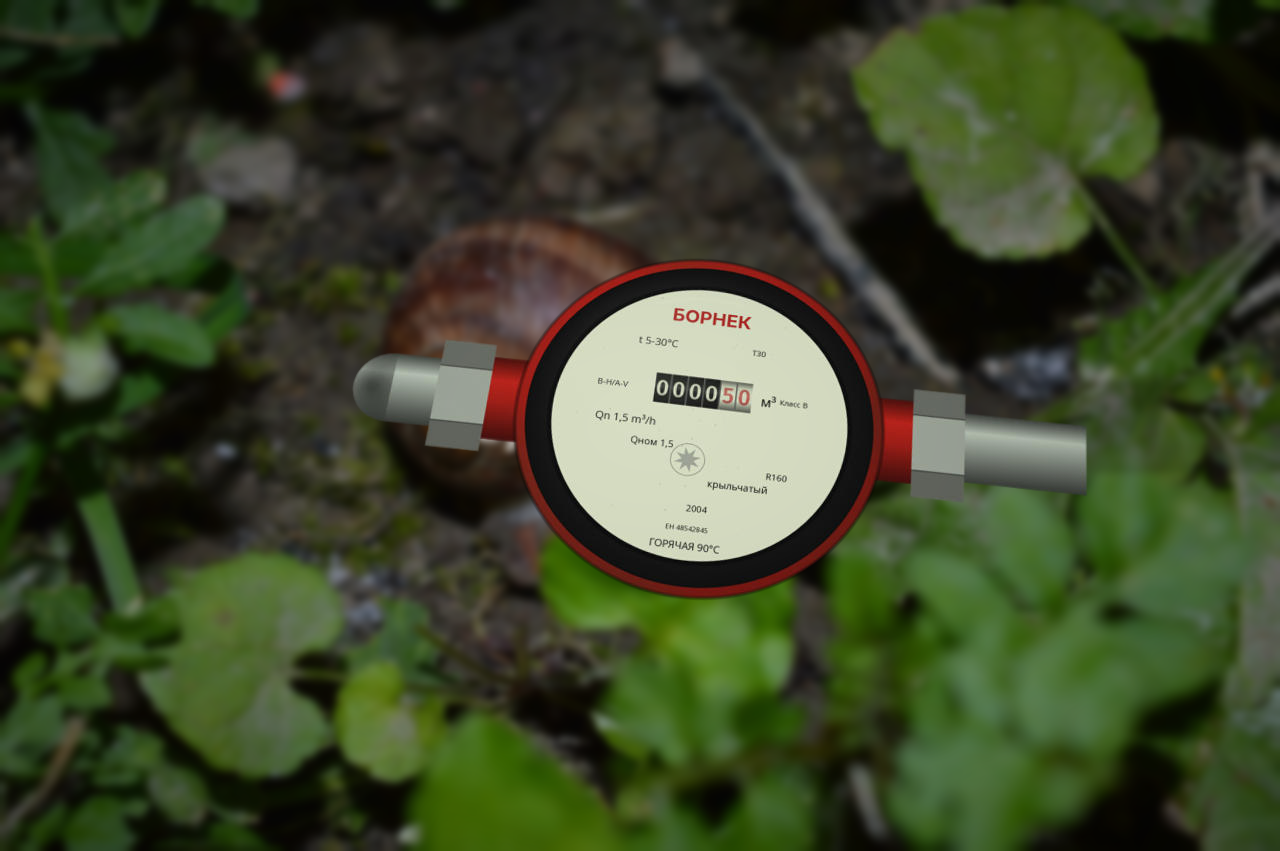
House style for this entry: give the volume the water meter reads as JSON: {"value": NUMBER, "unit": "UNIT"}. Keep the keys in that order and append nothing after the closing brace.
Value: {"value": 0.50, "unit": "m³"}
